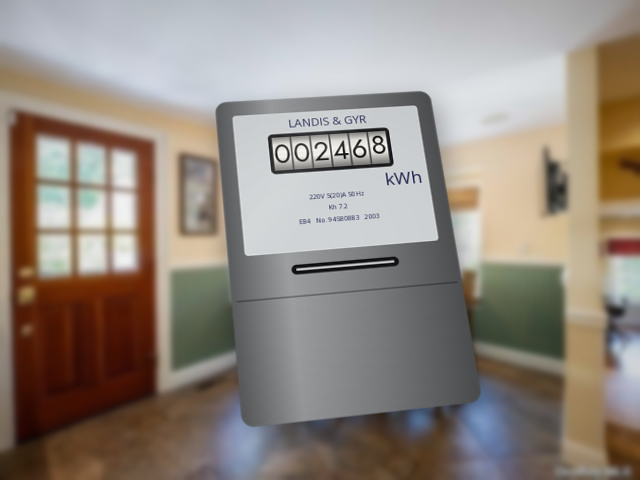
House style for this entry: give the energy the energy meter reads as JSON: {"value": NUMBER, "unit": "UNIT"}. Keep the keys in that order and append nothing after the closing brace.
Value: {"value": 2468, "unit": "kWh"}
